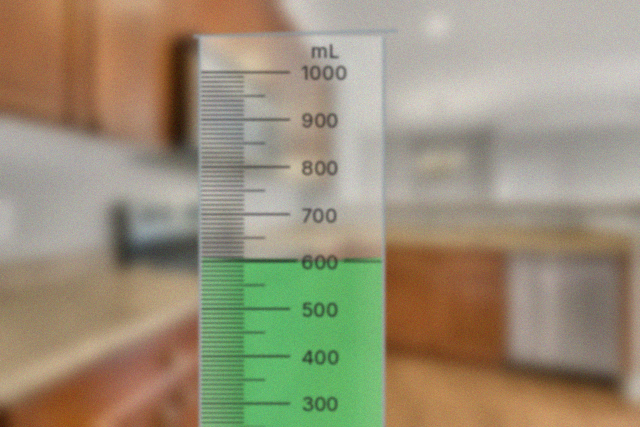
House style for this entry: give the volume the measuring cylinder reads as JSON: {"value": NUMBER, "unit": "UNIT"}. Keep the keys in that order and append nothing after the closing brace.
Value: {"value": 600, "unit": "mL"}
